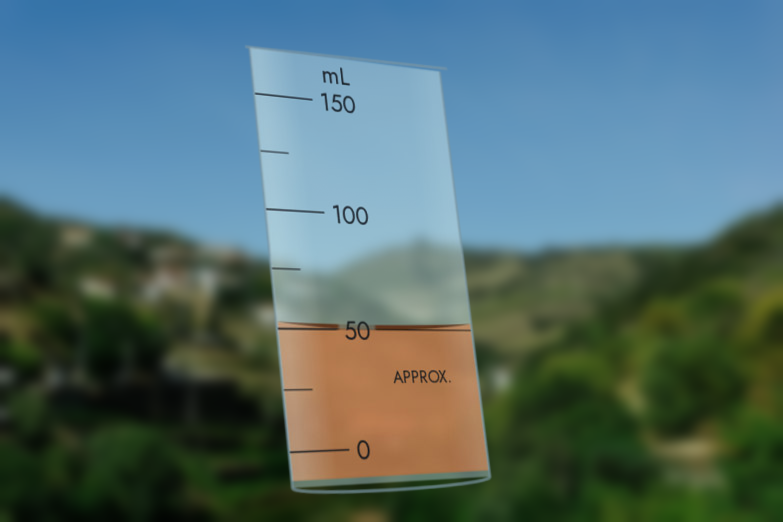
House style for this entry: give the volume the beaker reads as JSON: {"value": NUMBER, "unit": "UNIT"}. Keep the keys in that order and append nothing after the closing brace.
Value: {"value": 50, "unit": "mL"}
